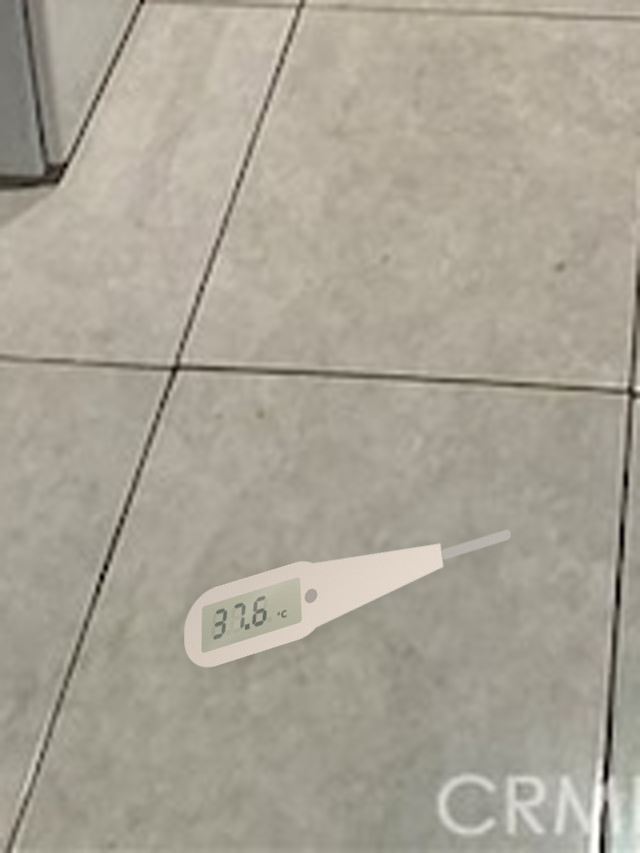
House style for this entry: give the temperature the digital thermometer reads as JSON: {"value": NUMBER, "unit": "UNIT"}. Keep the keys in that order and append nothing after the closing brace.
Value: {"value": 37.6, "unit": "°C"}
